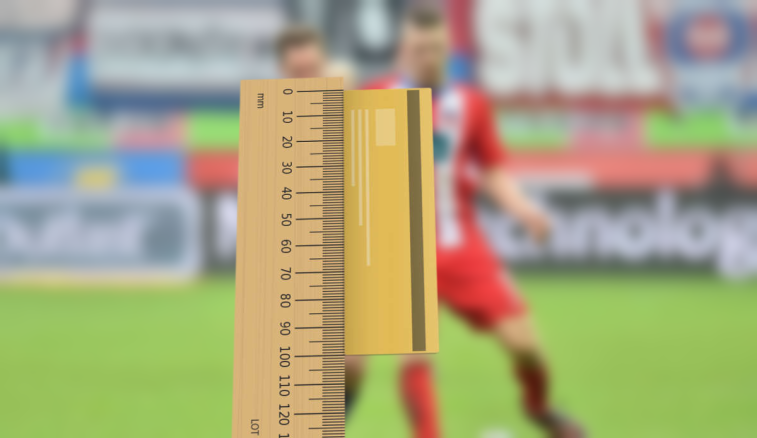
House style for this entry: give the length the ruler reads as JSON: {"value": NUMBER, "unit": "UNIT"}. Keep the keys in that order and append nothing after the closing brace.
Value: {"value": 100, "unit": "mm"}
